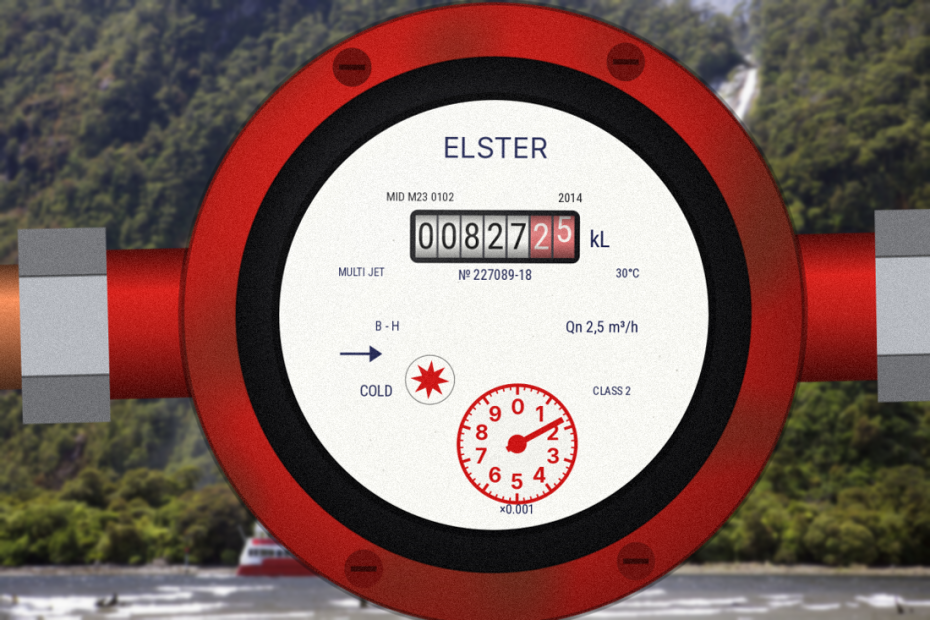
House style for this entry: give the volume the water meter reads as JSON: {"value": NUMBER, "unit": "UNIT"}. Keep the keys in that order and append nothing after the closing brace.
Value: {"value": 827.251, "unit": "kL"}
